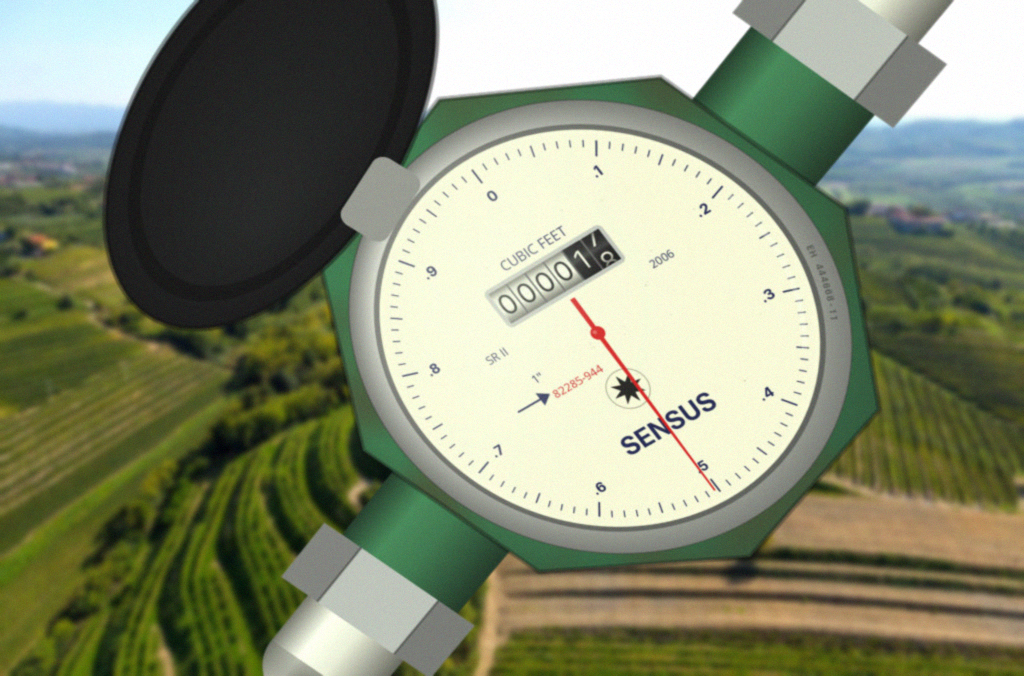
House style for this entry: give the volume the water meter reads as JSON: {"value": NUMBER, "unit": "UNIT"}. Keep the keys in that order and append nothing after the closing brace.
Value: {"value": 17.50, "unit": "ft³"}
